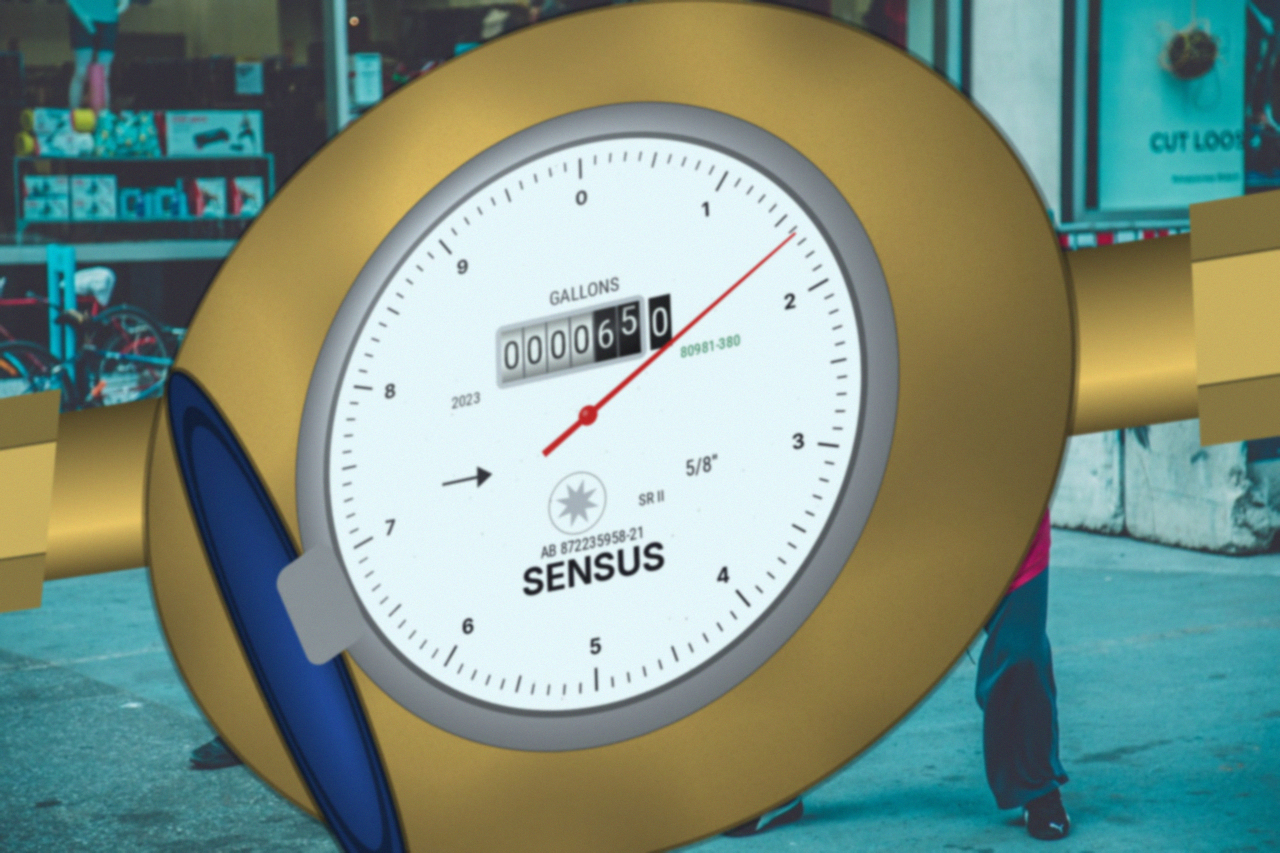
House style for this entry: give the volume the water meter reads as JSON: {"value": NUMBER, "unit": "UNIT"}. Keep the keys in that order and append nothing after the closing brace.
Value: {"value": 651.6, "unit": "gal"}
